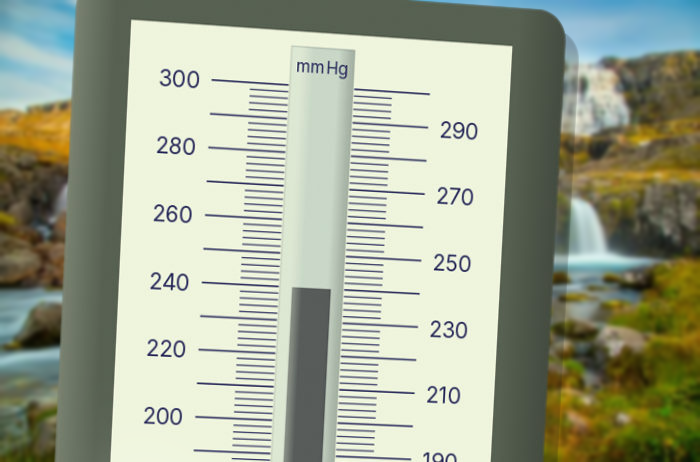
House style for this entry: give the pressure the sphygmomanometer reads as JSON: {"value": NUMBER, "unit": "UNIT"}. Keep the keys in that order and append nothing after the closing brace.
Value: {"value": 240, "unit": "mmHg"}
